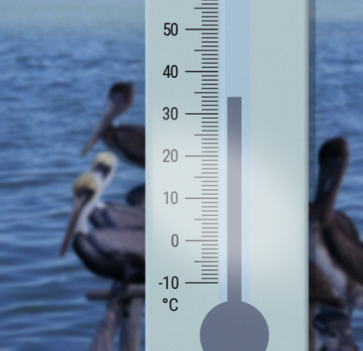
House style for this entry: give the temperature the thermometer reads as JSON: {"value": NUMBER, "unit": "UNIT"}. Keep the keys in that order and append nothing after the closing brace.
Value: {"value": 34, "unit": "°C"}
